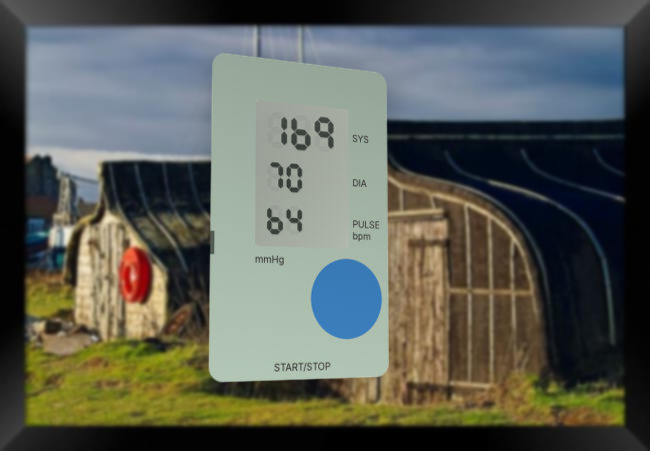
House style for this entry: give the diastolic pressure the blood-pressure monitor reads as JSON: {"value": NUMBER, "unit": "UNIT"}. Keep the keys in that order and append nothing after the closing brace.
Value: {"value": 70, "unit": "mmHg"}
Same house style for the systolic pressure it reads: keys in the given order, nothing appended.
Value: {"value": 169, "unit": "mmHg"}
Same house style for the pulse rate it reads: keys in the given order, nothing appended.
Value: {"value": 64, "unit": "bpm"}
